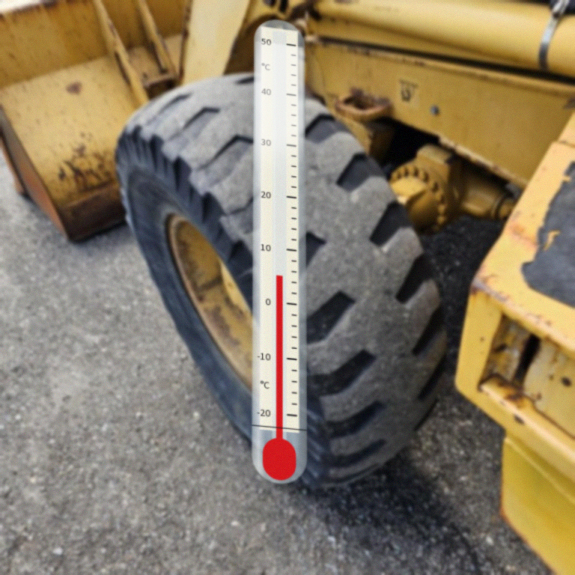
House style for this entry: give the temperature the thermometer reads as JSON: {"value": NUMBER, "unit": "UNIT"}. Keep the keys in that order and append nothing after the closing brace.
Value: {"value": 5, "unit": "°C"}
